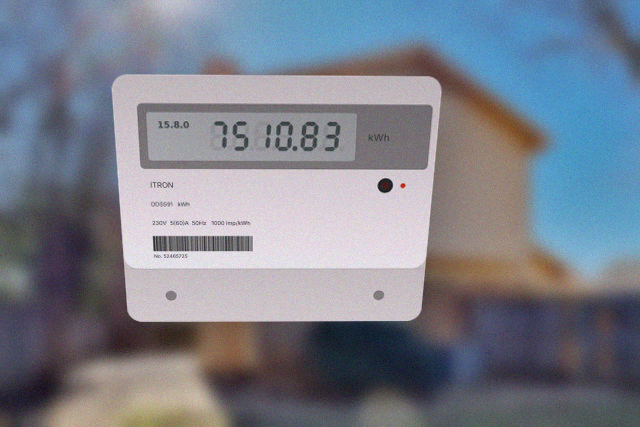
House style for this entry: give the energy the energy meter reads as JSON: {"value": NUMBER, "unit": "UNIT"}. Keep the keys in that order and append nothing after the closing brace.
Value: {"value": 7510.83, "unit": "kWh"}
